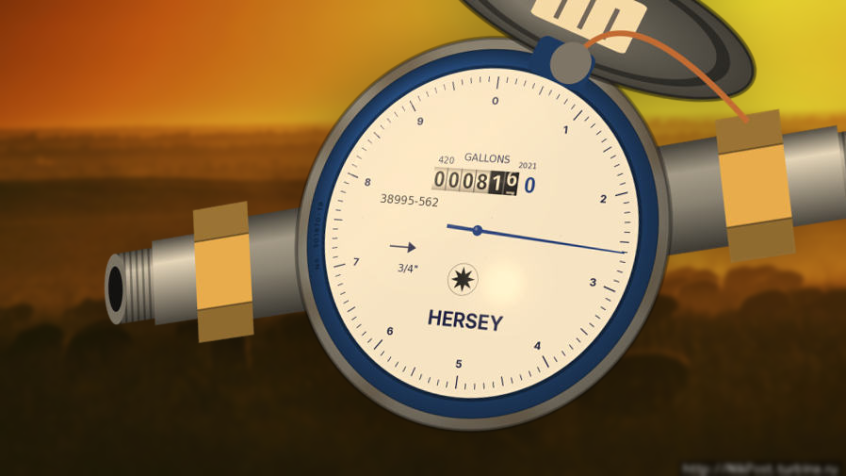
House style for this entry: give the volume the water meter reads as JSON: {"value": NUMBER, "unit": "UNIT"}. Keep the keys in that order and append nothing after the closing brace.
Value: {"value": 8162.6, "unit": "gal"}
